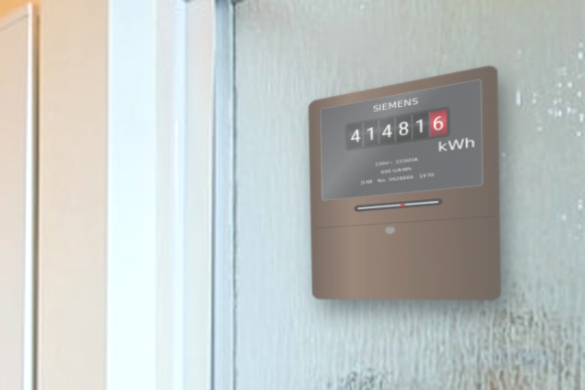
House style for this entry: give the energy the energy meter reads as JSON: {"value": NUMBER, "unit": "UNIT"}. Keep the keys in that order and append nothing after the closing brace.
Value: {"value": 41481.6, "unit": "kWh"}
